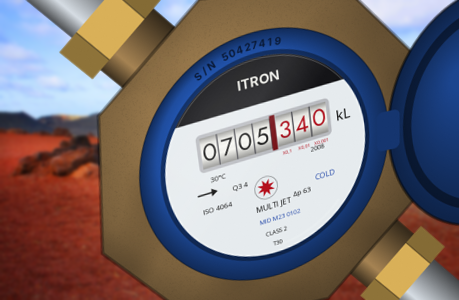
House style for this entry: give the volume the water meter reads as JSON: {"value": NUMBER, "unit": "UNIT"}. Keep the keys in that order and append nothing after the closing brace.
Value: {"value": 705.340, "unit": "kL"}
